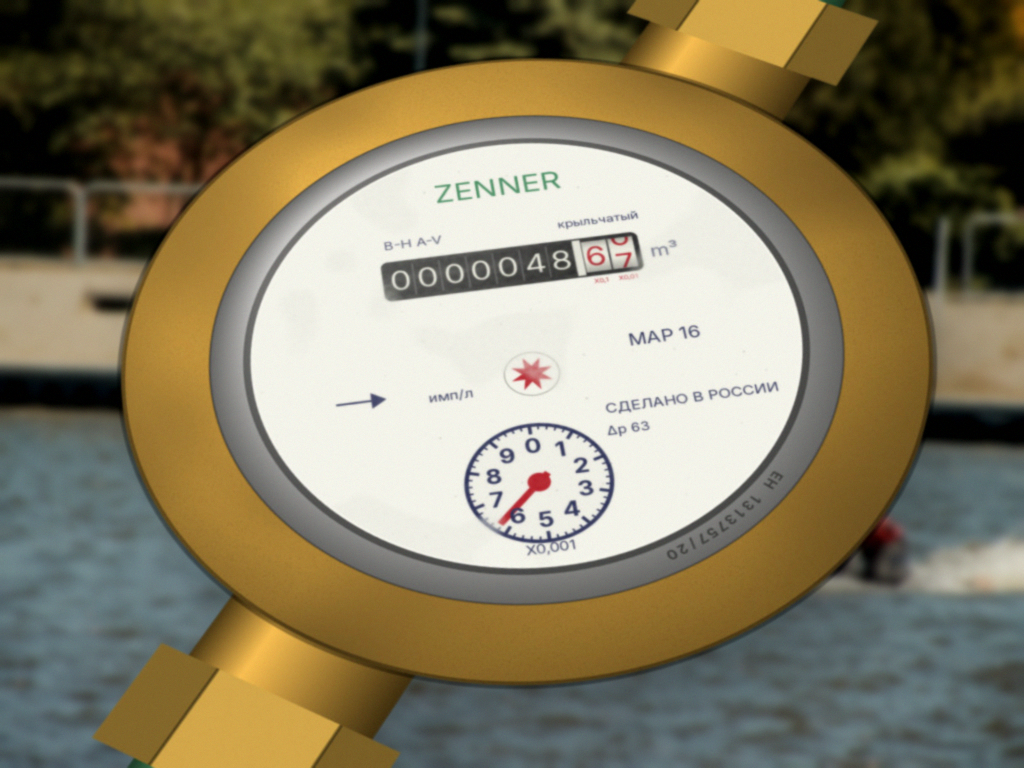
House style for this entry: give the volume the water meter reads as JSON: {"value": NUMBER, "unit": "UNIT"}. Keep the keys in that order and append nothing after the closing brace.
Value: {"value": 48.666, "unit": "m³"}
